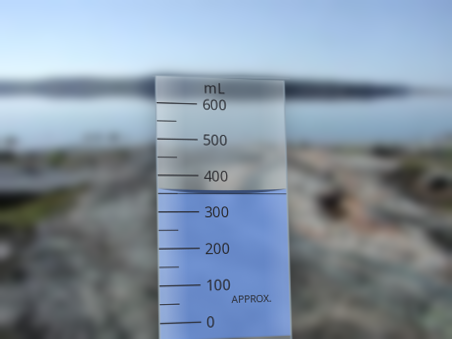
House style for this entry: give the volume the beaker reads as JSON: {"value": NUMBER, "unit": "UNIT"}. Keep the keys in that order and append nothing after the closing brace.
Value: {"value": 350, "unit": "mL"}
